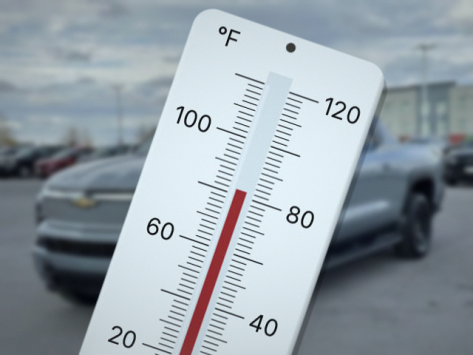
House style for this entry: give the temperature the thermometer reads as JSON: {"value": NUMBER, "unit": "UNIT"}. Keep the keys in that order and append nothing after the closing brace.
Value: {"value": 82, "unit": "°F"}
